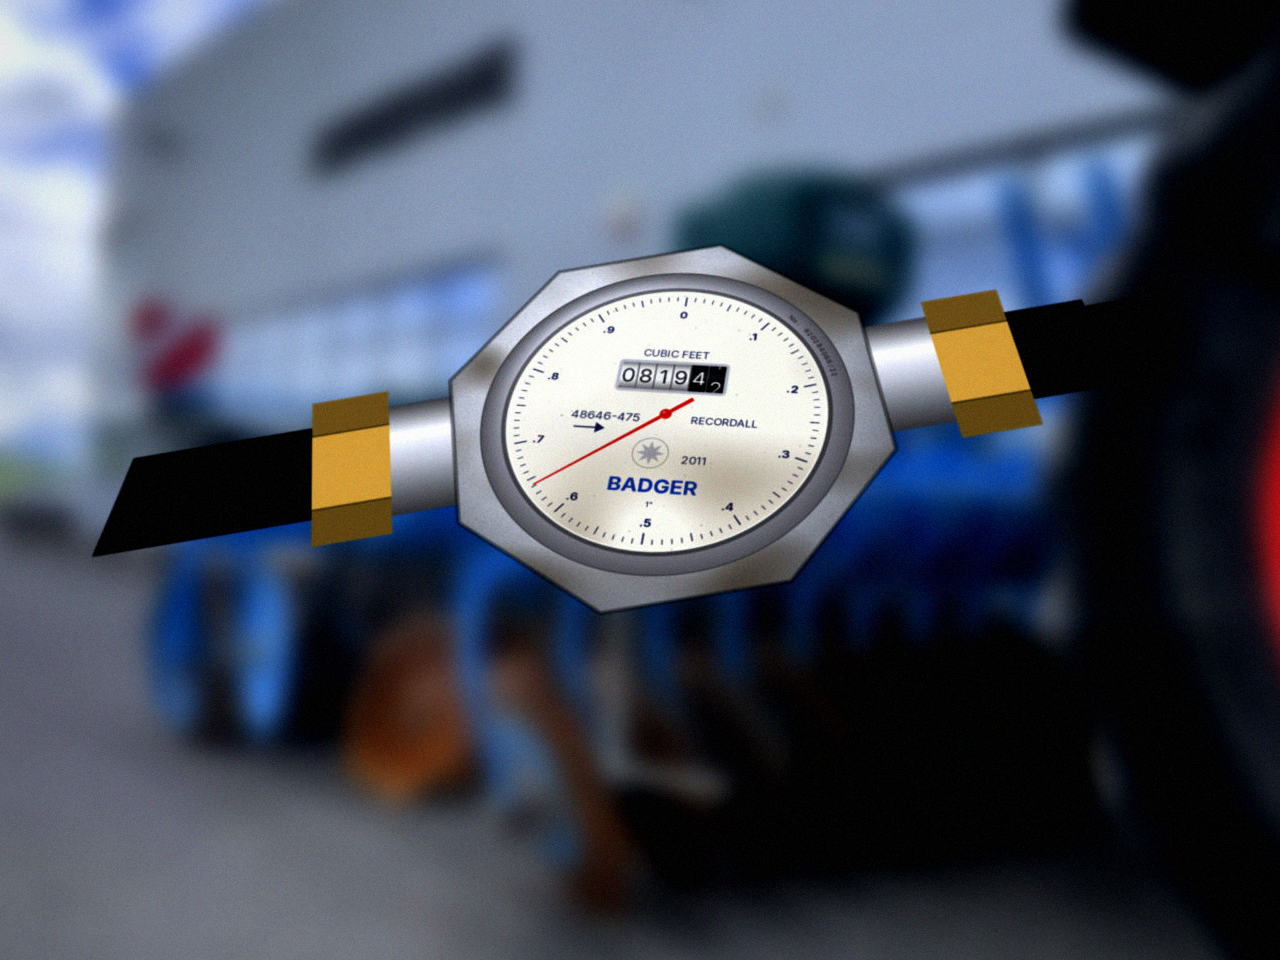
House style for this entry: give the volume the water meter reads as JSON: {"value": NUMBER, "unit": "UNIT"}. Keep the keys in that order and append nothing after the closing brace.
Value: {"value": 81941.64, "unit": "ft³"}
